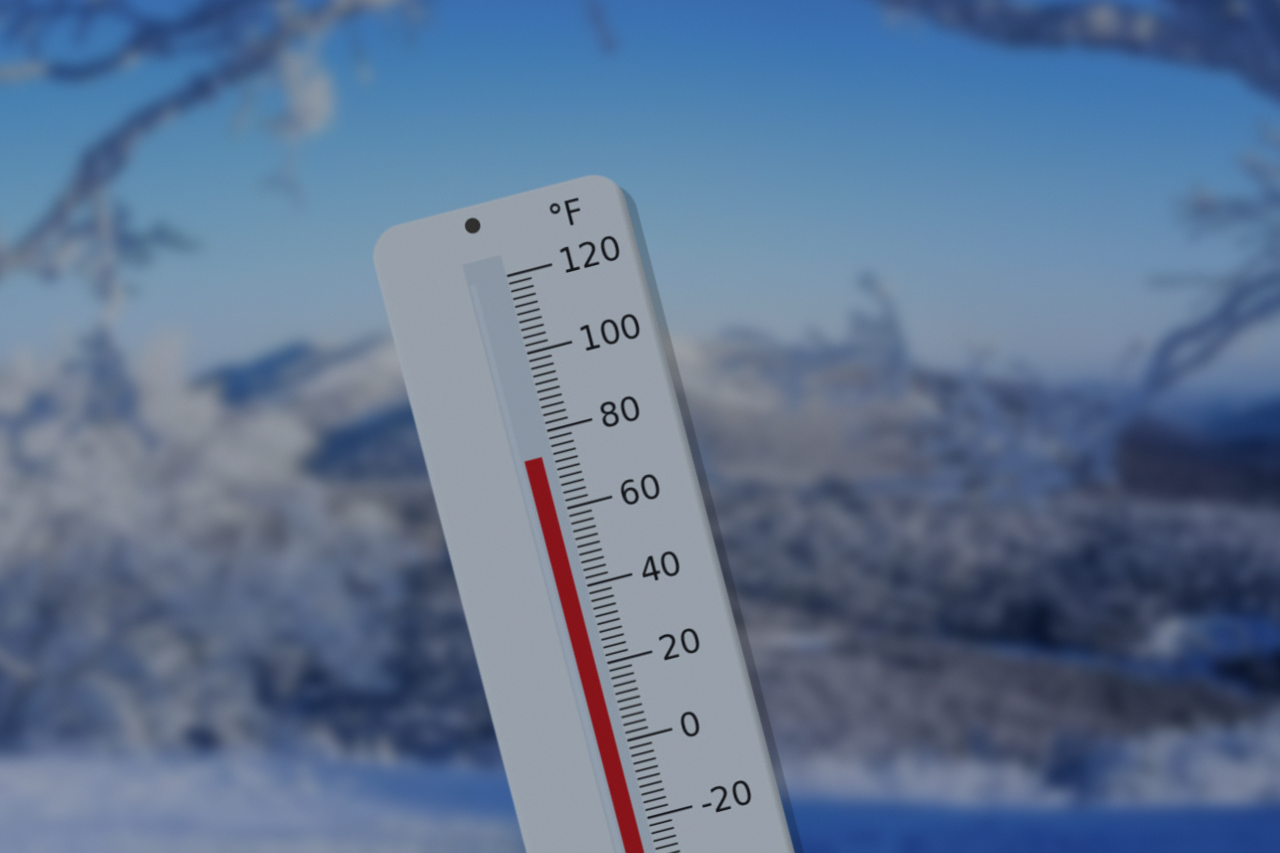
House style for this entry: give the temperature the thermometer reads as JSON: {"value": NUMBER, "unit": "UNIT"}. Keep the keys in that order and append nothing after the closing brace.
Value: {"value": 74, "unit": "°F"}
